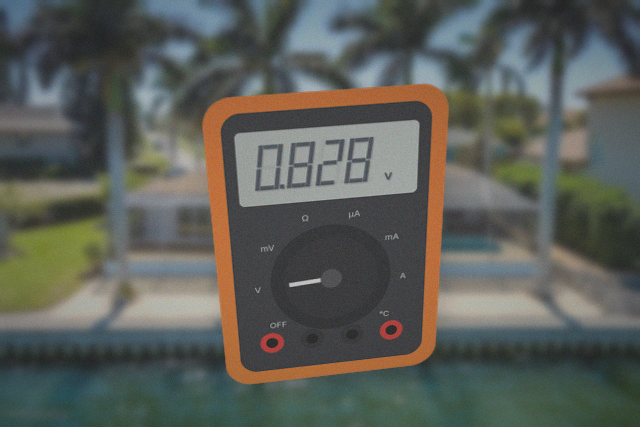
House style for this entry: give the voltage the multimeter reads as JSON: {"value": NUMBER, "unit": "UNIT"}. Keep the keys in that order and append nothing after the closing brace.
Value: {"value": 0.828, "unit": "V"}
